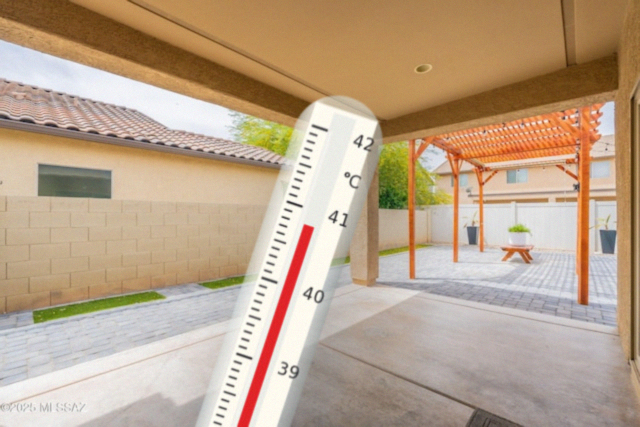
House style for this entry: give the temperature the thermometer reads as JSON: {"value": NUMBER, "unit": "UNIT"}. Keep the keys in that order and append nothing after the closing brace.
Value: {"value": 40.8, "unit": "°C"}
